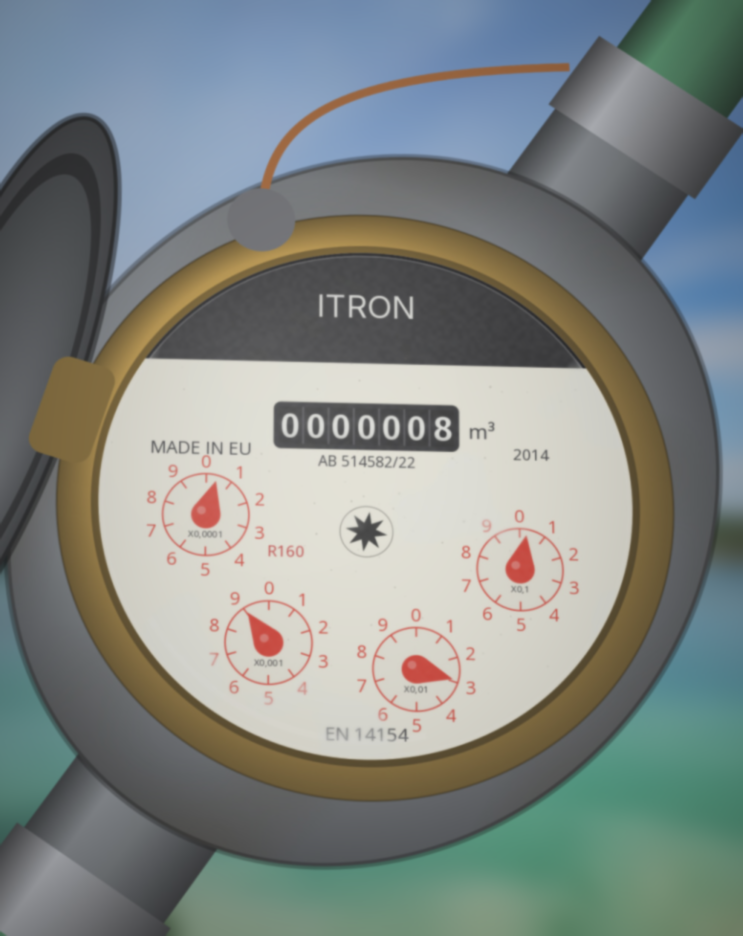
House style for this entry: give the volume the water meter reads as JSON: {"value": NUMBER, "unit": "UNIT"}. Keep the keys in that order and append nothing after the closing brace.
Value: {"value": 8.0290, "unit": "m³"}
